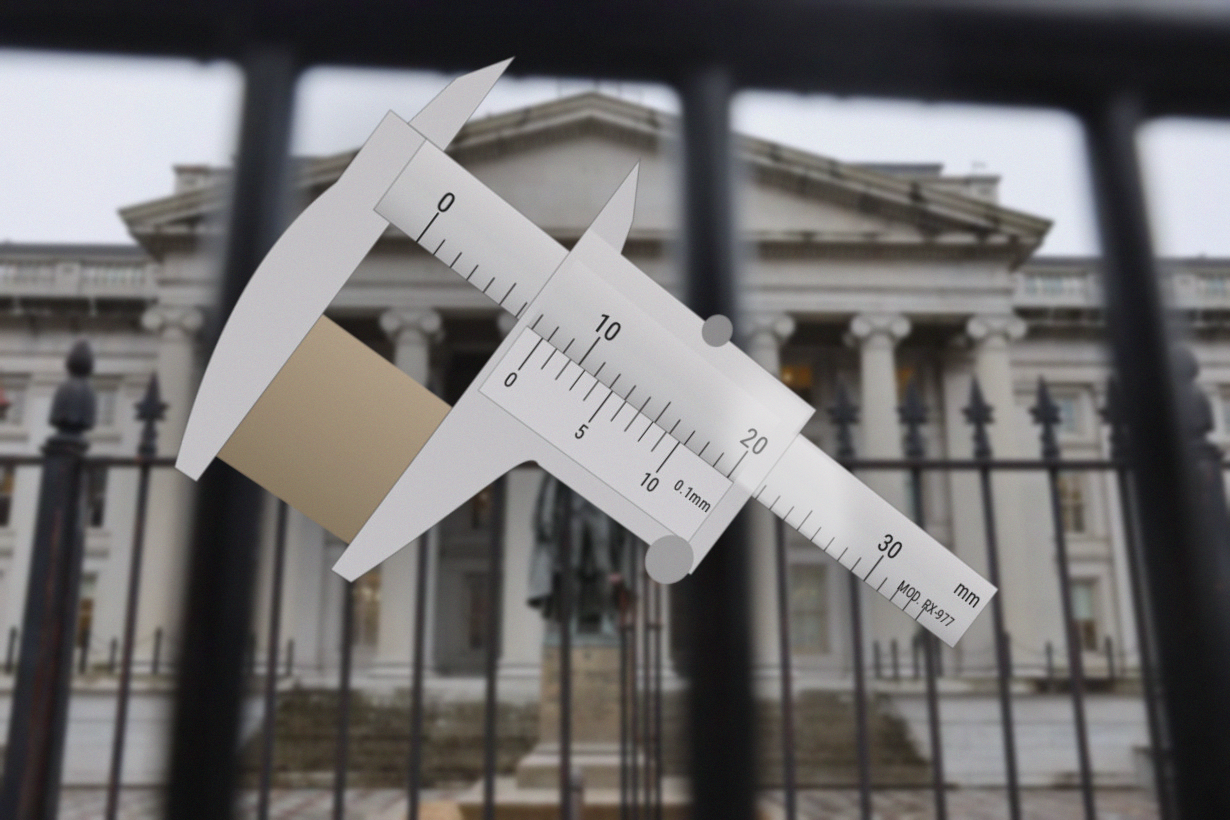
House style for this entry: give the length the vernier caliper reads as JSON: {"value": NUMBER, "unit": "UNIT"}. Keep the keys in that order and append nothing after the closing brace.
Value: {"value": 7.7, "unit": "mm"}
